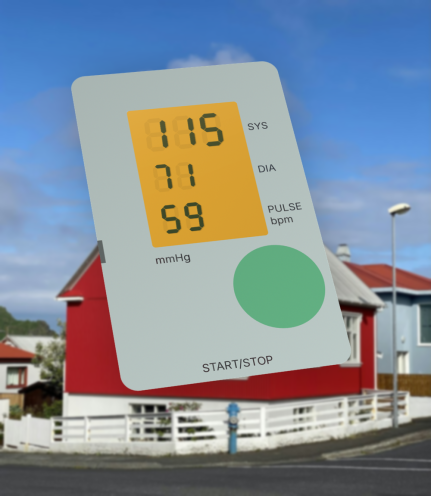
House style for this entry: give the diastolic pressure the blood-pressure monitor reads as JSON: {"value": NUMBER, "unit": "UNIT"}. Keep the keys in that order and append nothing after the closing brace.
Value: {"value": 71, "unit": "mmHg"}
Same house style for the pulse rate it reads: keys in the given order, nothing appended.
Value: {"value": 59, "unit": "bpm"}
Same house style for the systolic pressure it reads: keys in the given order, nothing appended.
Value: {"value": 115, "unit": "mmHg"}
